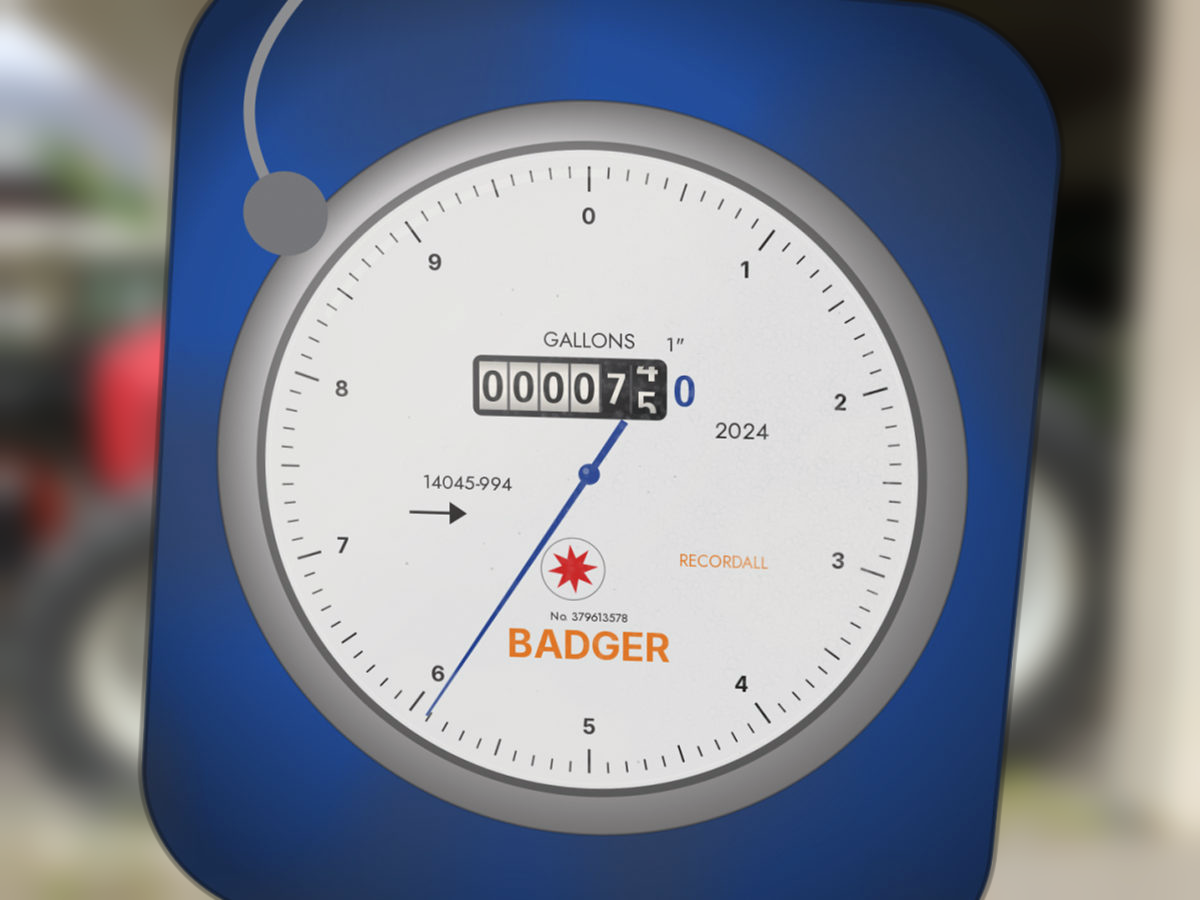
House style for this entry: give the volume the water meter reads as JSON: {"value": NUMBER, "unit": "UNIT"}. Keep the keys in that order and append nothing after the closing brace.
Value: {"value": 745.9, "unit": "gal"}
